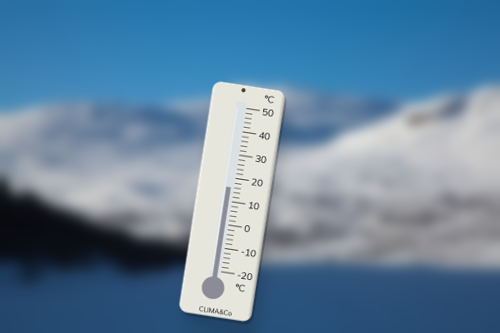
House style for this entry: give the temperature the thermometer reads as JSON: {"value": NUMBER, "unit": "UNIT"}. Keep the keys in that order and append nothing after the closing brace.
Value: {"value": 16, "unit": "°C"}
